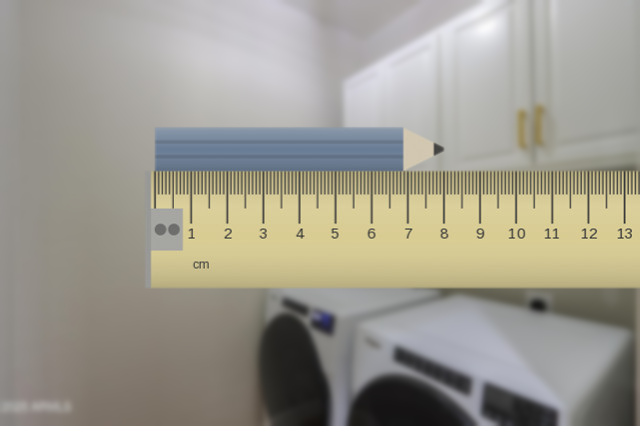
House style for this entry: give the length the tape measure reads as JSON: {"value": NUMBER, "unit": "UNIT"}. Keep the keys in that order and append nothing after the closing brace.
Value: {"value": 8, "unit": "cm"}
